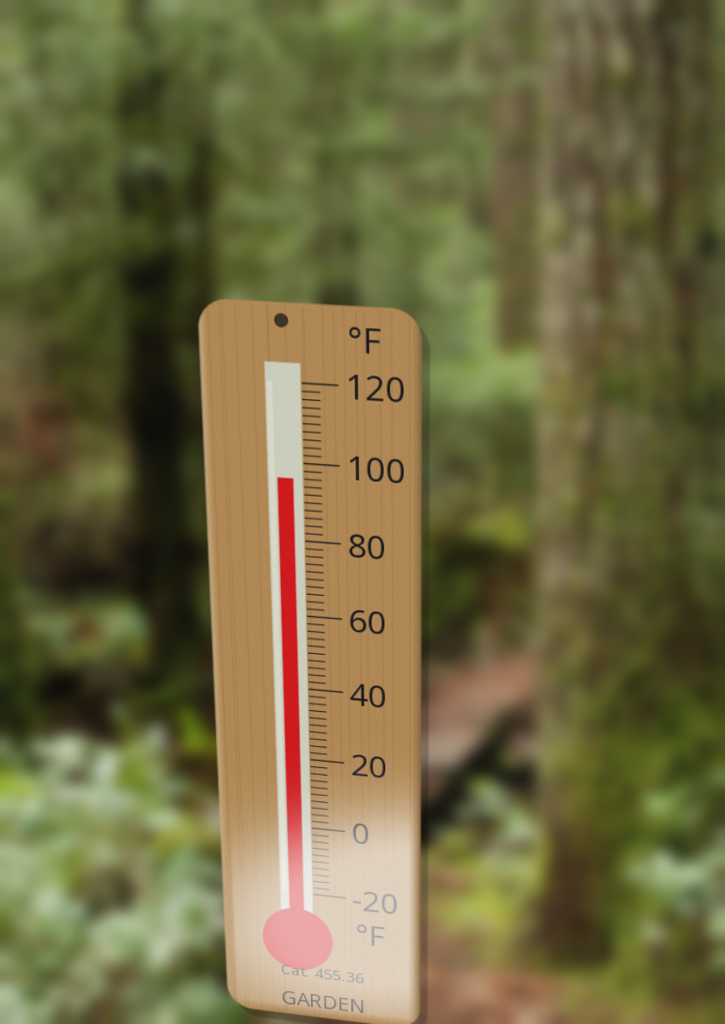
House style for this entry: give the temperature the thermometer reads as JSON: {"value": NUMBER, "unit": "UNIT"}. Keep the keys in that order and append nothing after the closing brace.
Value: {"value": 96, "unit": "°F"}
